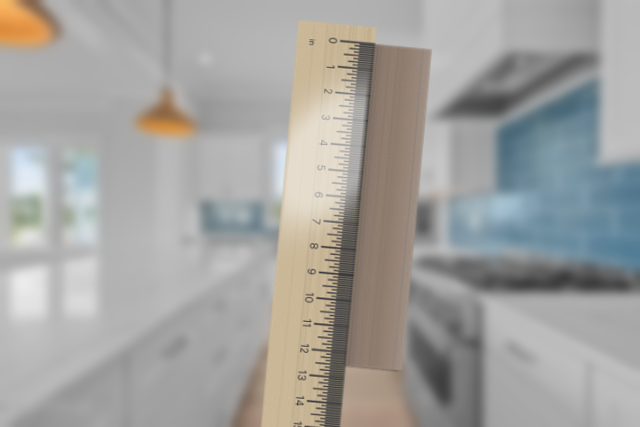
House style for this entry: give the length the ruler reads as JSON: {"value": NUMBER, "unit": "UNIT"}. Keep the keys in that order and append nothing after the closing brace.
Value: {"value": 12.5, "unit": "in"}
